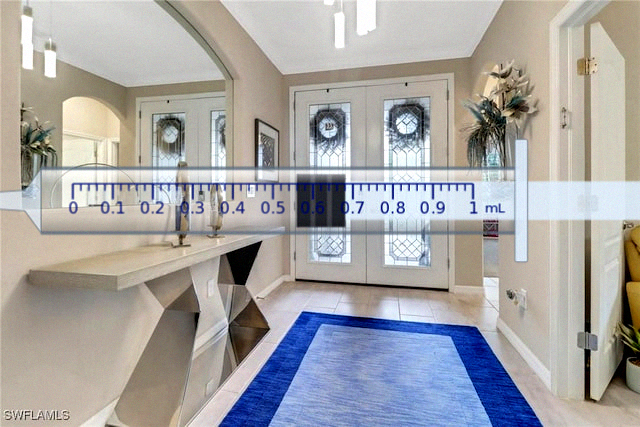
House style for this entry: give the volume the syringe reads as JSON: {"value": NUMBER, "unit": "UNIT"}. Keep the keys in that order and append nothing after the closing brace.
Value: {"value": 0.56, "unit": "mL"}
